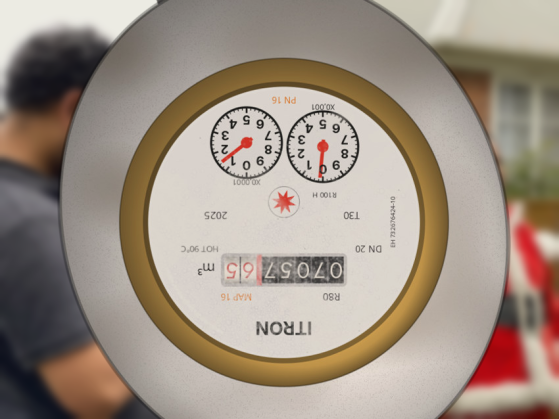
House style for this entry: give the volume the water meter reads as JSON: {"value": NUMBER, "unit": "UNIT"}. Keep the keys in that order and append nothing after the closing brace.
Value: {"value": 7057.6501, "unit": "m³"}
